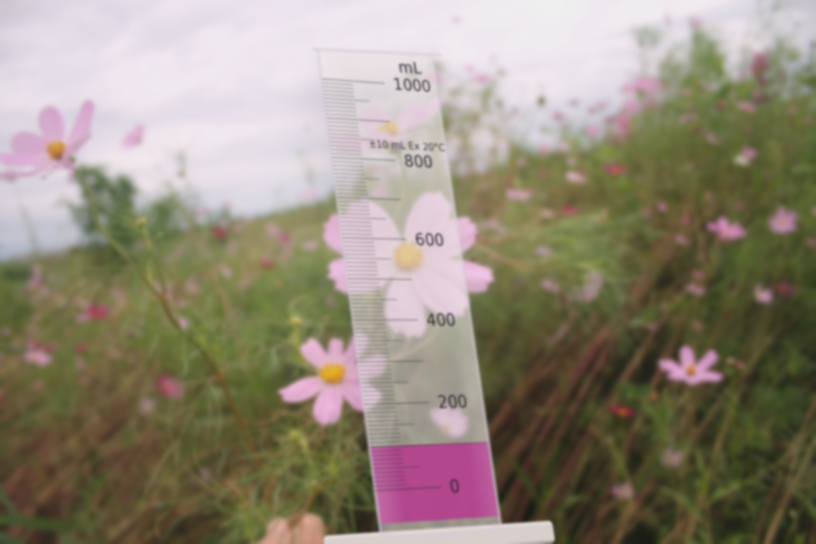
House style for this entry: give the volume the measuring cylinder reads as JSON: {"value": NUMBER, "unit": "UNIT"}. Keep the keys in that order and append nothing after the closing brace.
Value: {"value": 100, "unit": "mL"}
